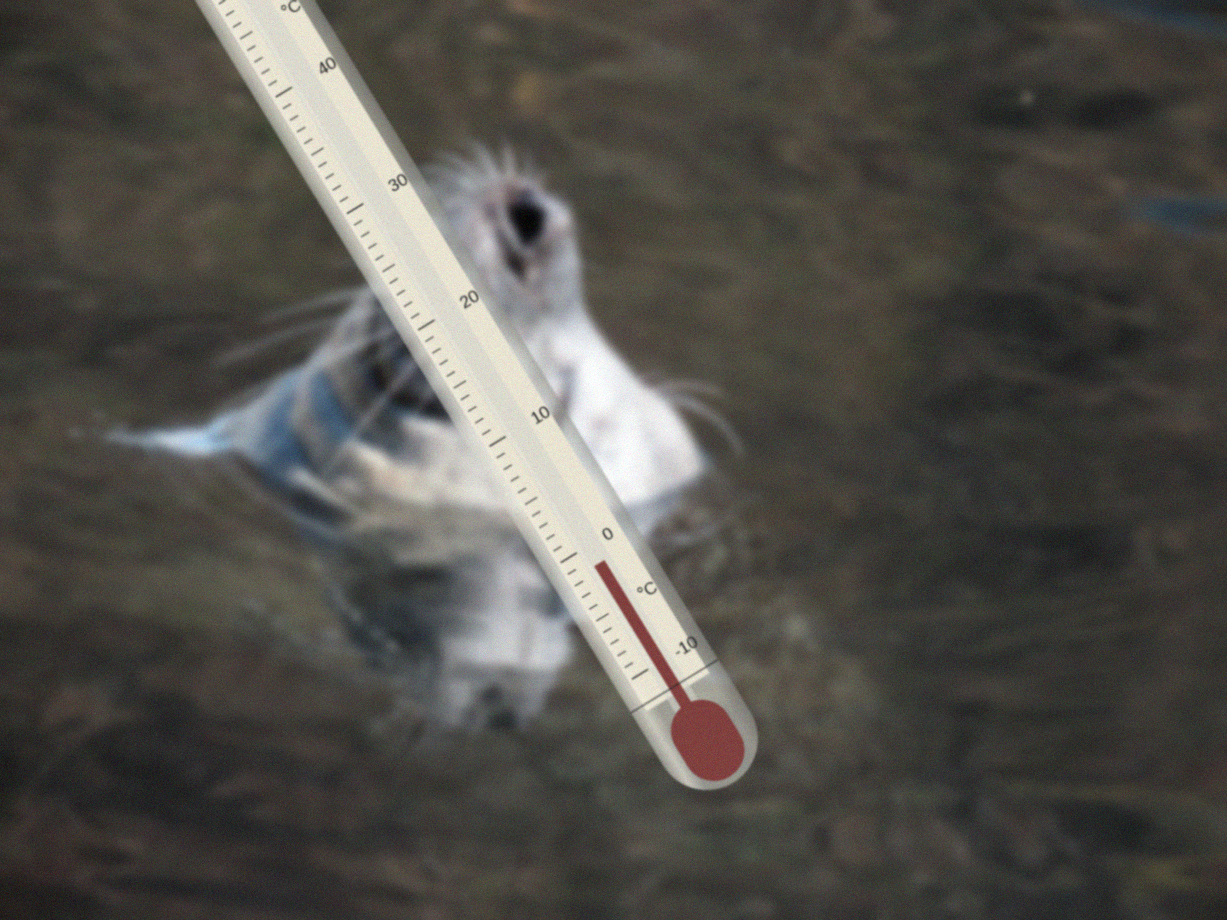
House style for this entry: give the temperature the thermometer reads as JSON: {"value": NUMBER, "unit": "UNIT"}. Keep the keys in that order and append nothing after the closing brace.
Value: {"value": -1.5, "unit": "°C"}
